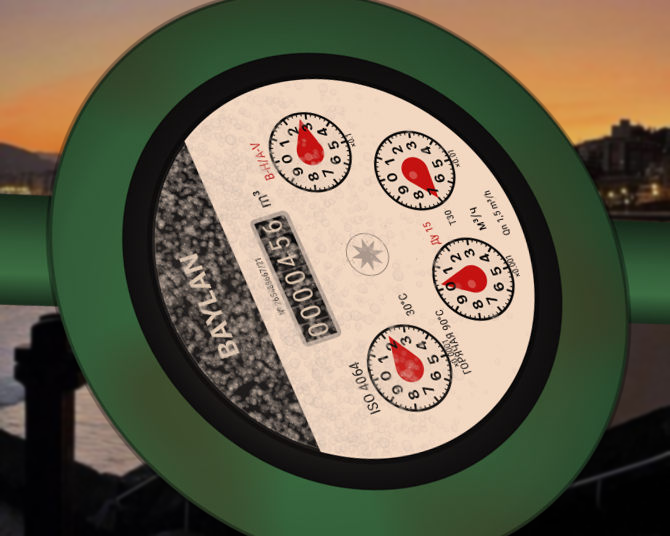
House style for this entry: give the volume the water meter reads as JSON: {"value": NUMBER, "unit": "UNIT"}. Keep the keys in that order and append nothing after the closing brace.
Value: {"value": 456.2702, "unit": "m³"}
